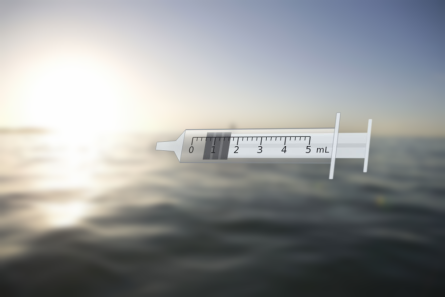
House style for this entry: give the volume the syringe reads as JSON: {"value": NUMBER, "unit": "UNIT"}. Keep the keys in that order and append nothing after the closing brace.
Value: {"value": 0.6, "unit": "mL"}
